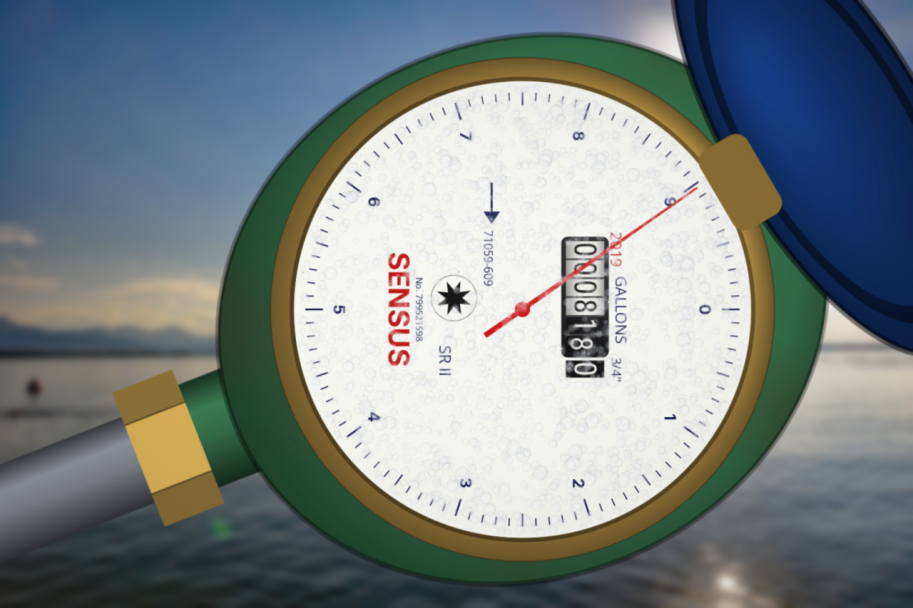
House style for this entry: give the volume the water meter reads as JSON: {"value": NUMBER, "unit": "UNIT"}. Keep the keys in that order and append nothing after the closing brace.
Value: {"value": 8179.0, "unit": "gal"}
